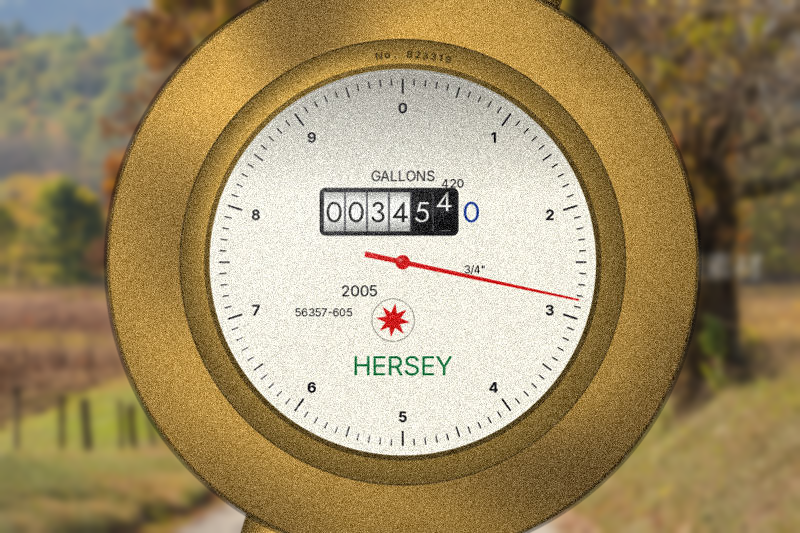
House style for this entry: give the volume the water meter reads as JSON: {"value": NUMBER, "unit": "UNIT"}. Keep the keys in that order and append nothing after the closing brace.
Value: {"value": 34542.8, "unit": "gal"}
